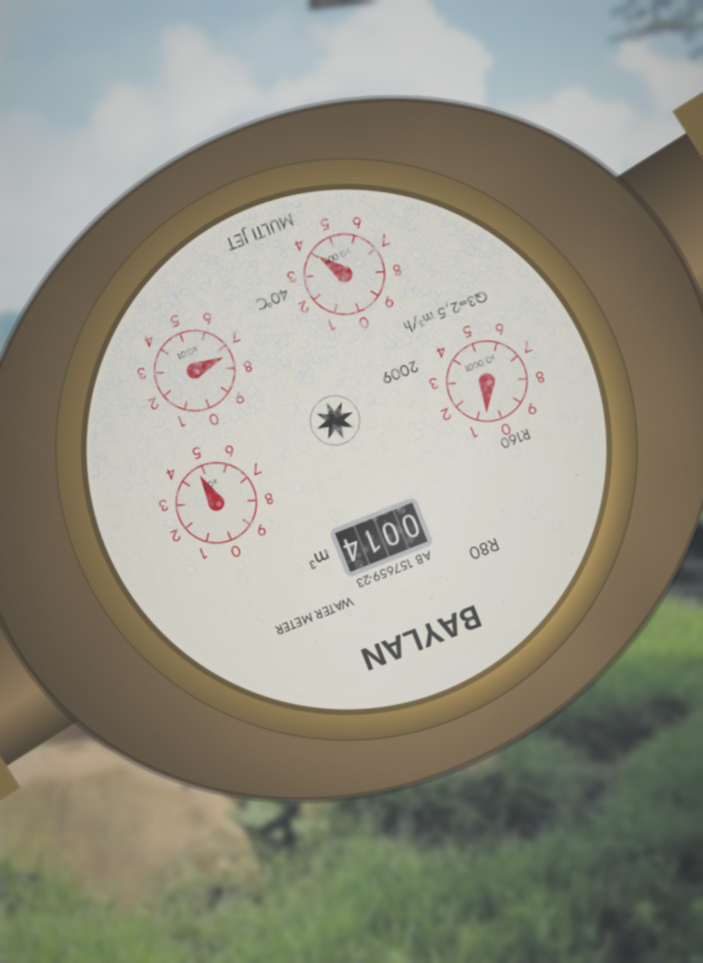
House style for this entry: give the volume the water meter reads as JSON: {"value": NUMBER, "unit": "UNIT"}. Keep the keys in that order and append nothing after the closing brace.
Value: {"value": 14.4740, "unit": "m³"}
